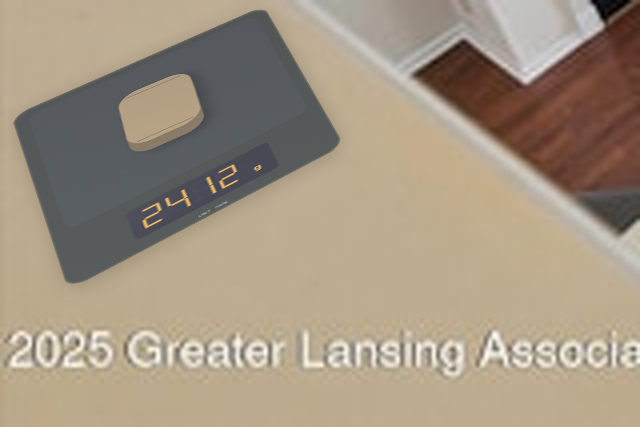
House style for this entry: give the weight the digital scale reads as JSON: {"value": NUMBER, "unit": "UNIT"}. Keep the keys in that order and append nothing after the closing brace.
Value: {"value": 2412, "unit": "g"}
